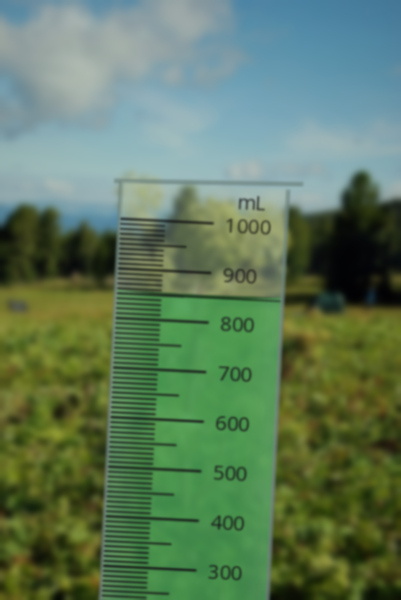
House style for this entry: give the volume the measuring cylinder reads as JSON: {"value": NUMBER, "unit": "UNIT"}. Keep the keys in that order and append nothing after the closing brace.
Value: {"value": 850, "unit": "mL"}
